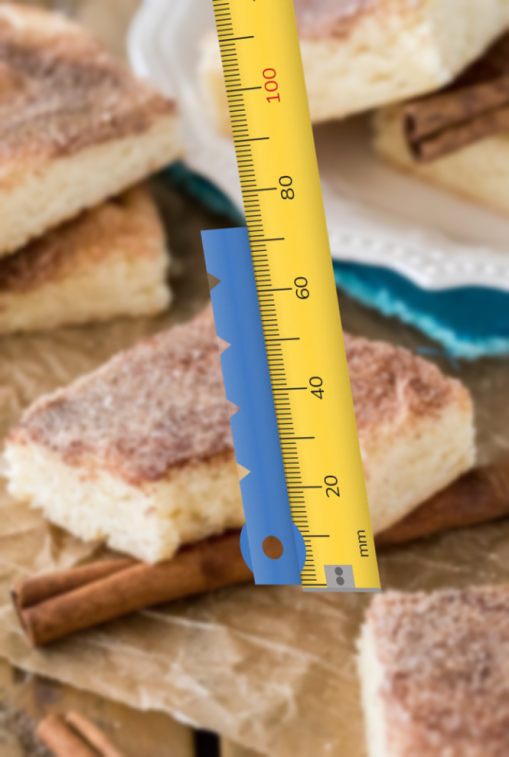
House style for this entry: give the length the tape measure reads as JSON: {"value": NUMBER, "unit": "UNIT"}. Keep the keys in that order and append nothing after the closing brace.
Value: {"value": 73, "unit": "mm"}
